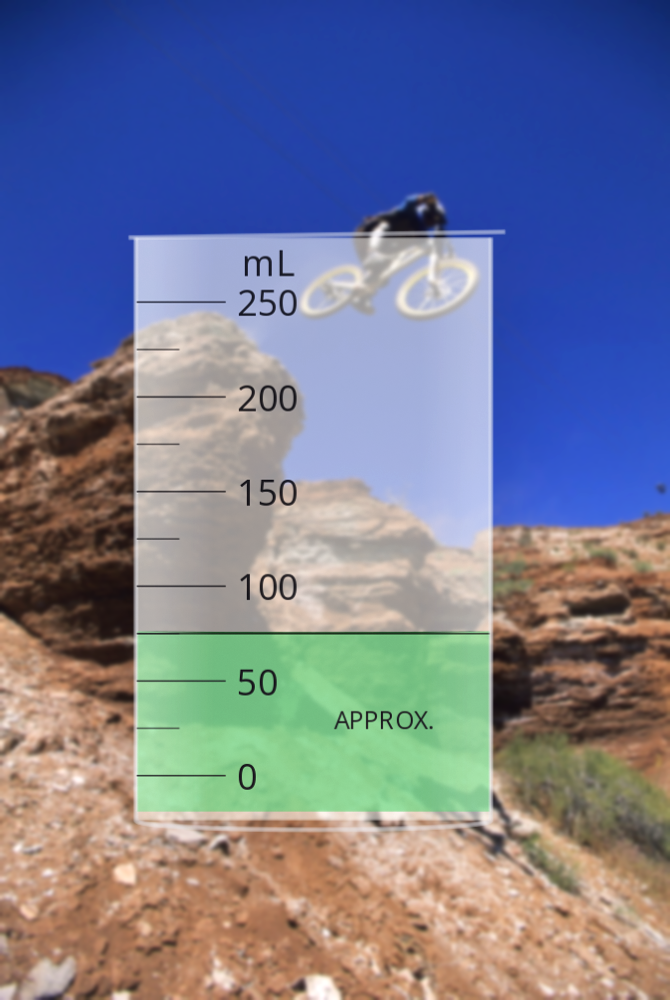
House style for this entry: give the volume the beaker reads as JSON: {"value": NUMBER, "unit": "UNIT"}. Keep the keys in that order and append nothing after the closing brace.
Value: {"value": 75, "unit": "mL"}
